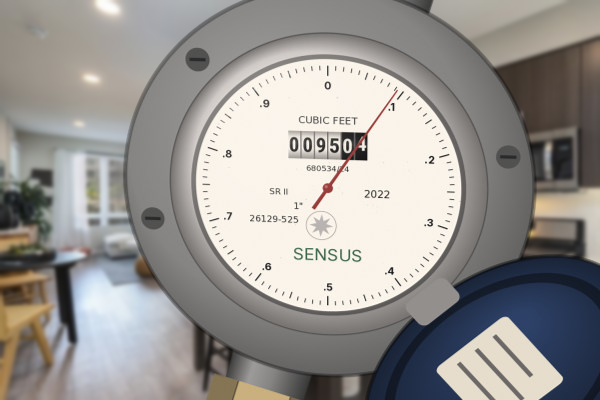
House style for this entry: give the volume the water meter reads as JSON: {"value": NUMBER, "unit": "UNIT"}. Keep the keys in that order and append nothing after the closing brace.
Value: {"value": 9504.09, "unit": "ft³"}
